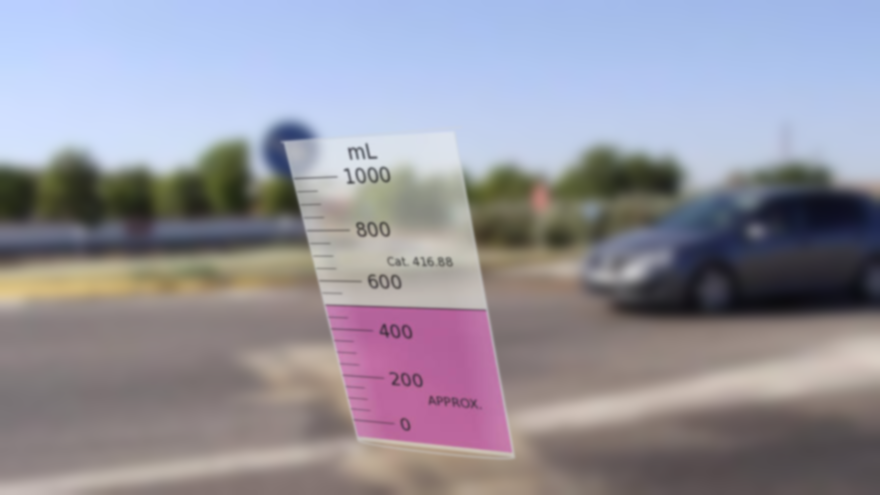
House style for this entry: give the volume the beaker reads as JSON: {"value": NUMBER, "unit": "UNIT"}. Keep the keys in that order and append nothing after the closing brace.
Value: {"value": 500, "unit": "mL"}
